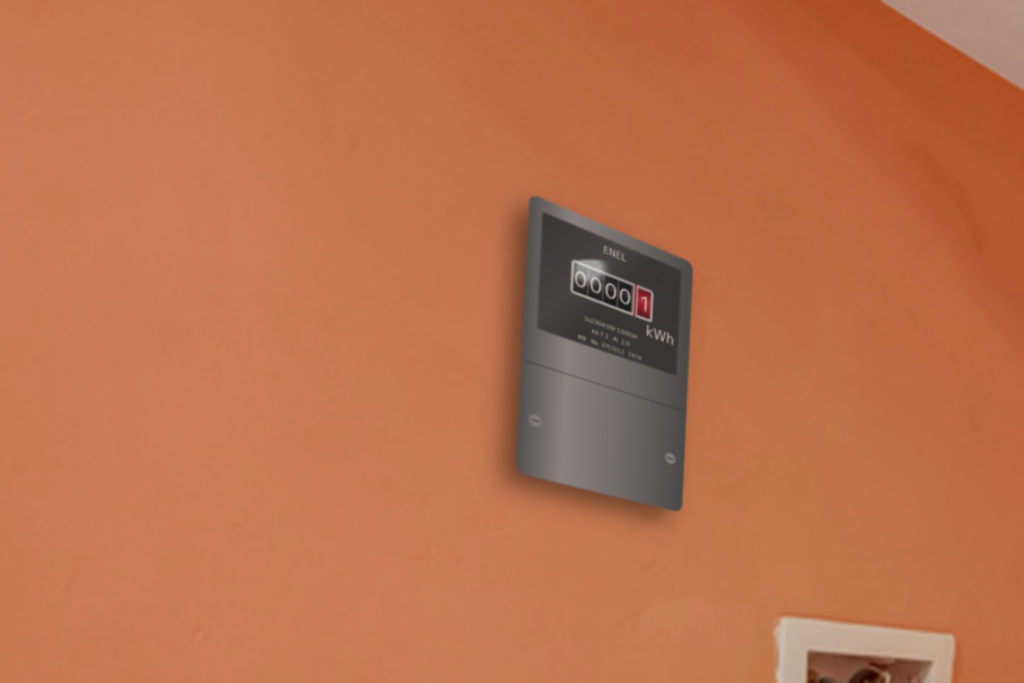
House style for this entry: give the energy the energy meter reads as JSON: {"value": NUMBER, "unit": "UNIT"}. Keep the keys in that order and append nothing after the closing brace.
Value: {"value": 0.1, "unit": "kWh"}
